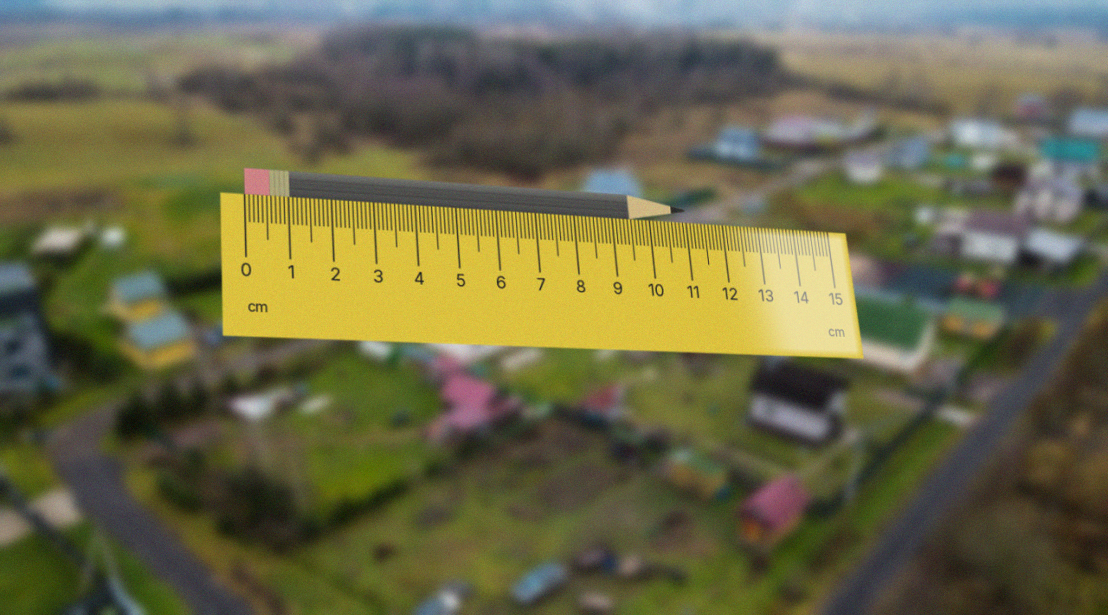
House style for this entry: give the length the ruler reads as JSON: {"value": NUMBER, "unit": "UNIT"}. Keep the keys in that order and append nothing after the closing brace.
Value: {"value": 11, "unit": "cm"}
